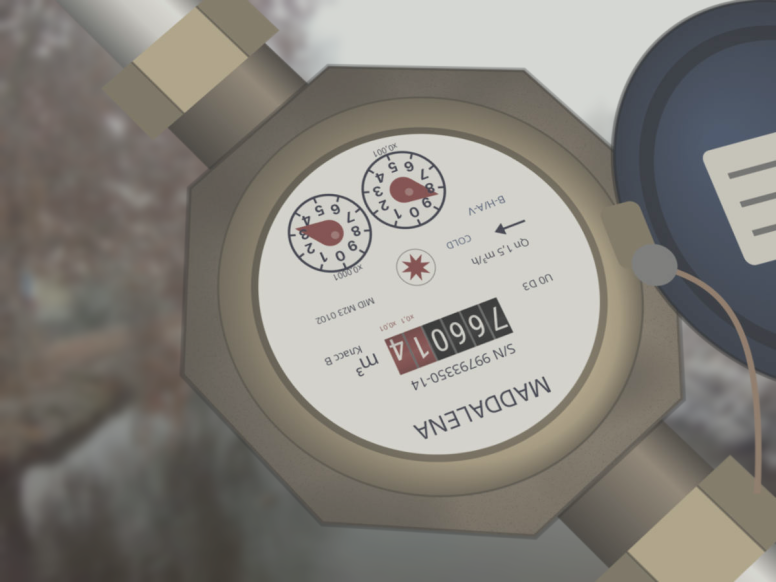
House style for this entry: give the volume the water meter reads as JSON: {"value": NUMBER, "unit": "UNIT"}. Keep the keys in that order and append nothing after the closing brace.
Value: {"value": 7660.1383, "unit": "m³"}
